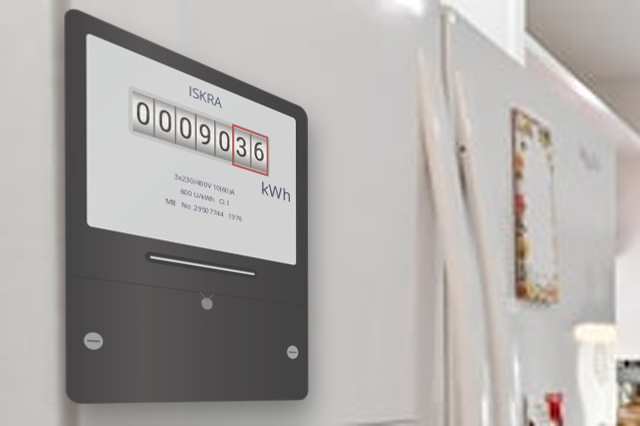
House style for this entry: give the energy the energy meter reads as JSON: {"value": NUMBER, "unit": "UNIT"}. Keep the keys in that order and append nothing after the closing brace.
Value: {"value": 90.36, "unit": "kWh"}
